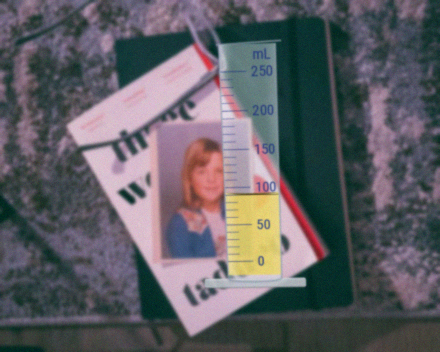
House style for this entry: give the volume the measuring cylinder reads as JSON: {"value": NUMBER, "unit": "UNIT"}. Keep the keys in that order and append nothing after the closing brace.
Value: {"value": 90, "unit": "mL"}
